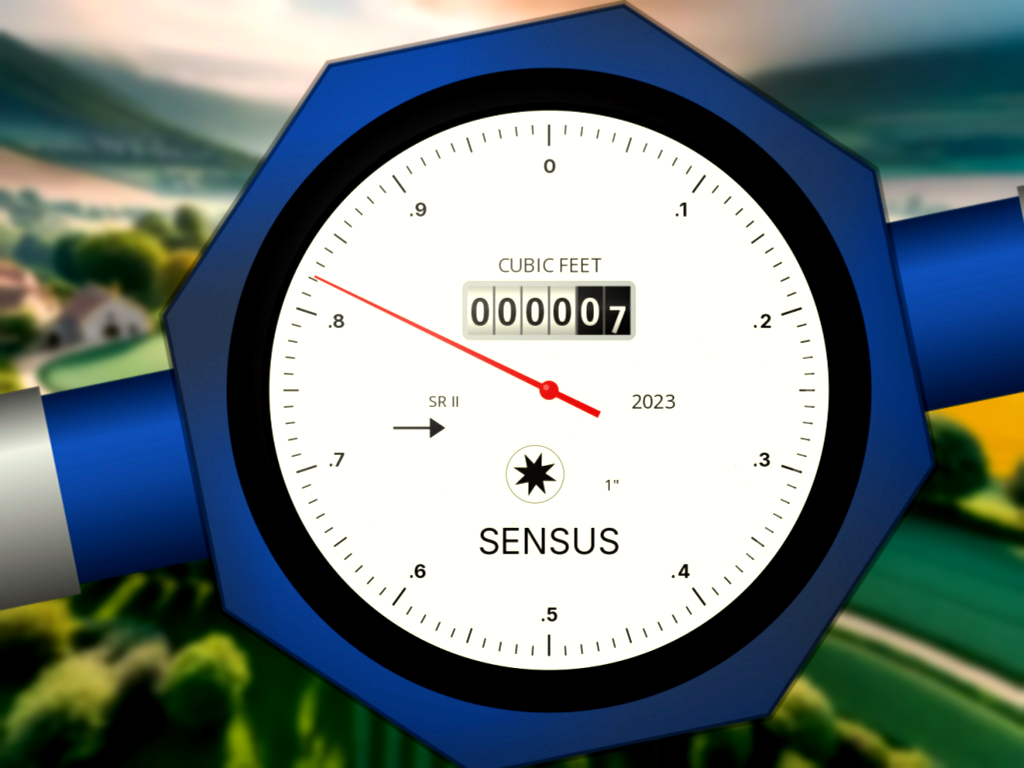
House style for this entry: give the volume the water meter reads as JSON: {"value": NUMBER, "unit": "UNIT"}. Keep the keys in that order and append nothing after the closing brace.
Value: {"value": 6.82, "unit": "ft³"}
